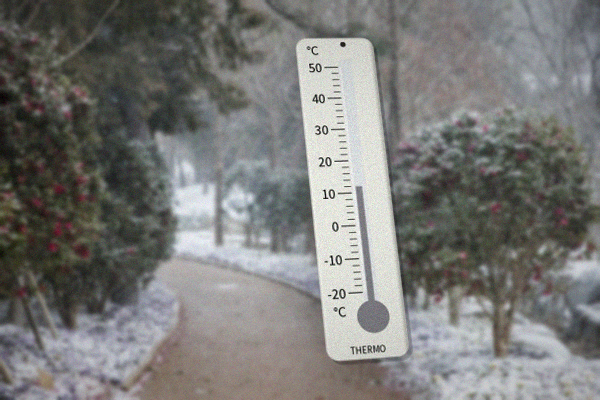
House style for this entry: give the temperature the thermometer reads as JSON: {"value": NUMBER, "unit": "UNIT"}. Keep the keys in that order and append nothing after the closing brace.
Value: {"value": 12, "unit": "°C"}
